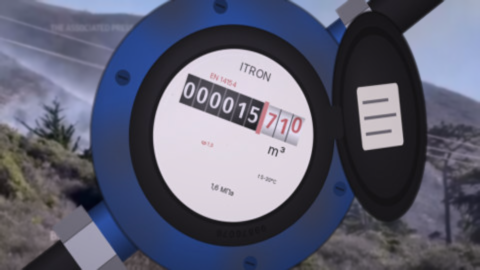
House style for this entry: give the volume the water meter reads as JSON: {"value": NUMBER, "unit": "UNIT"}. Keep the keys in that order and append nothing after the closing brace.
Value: {"value": 15.710, "unit": "m³"}
